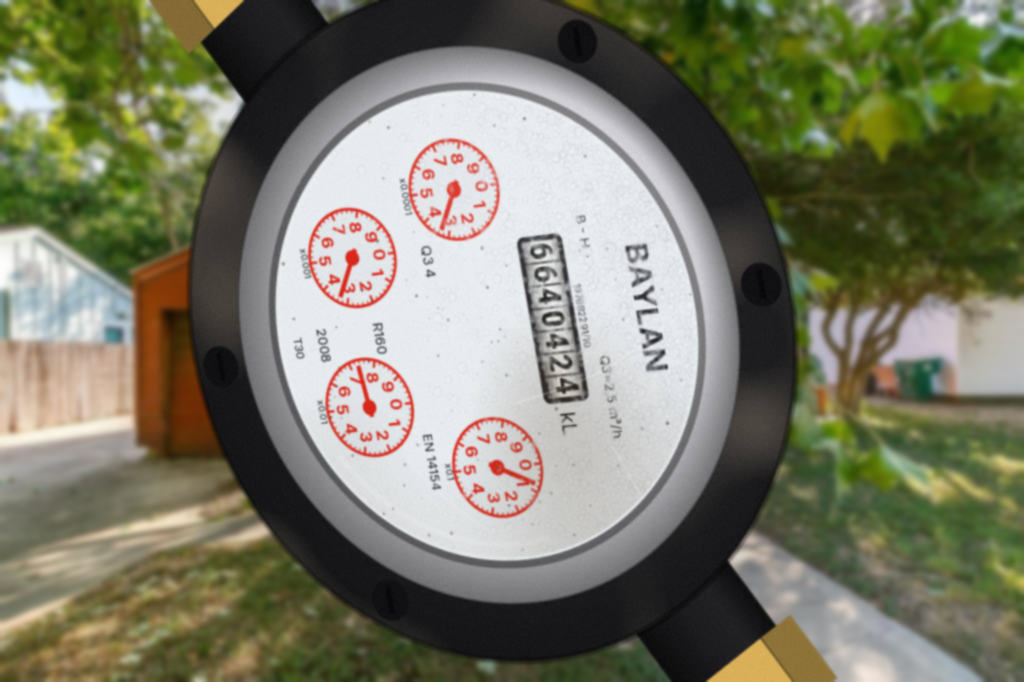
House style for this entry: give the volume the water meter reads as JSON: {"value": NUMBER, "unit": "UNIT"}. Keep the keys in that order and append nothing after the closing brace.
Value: {"value": 6640424.0733, "unit": "kL"}
